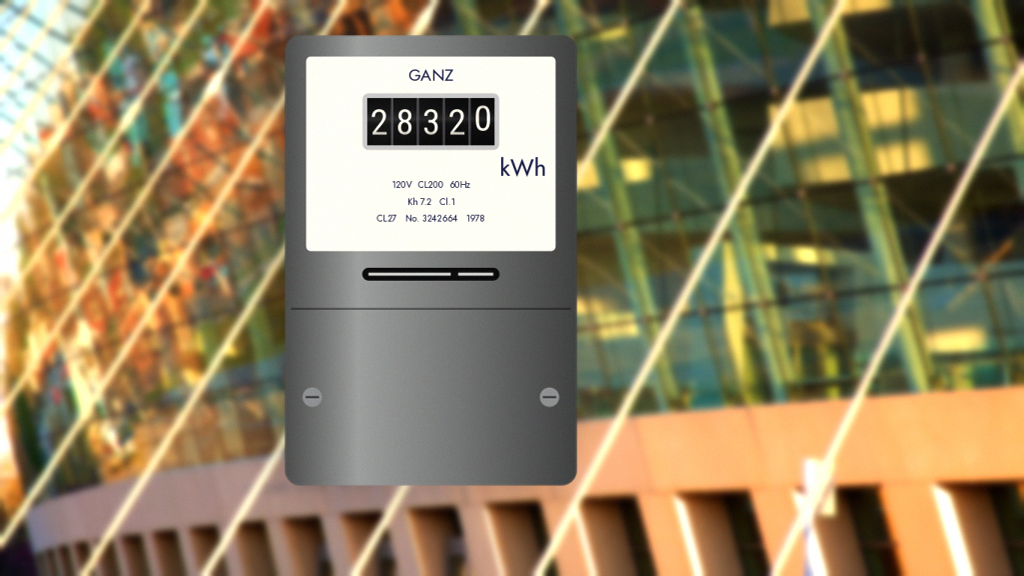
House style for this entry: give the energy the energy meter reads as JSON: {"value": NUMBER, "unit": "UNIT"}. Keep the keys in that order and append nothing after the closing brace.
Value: {"value": 28320, "unit": "kWh"}
